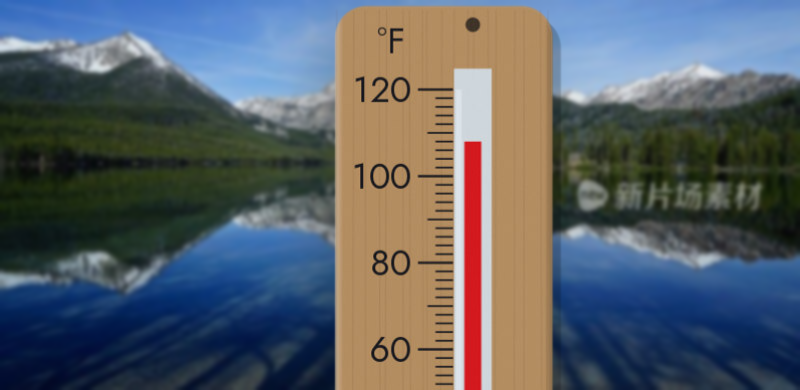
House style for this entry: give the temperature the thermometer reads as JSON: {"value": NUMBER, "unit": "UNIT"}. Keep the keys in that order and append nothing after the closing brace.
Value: {"value": 108, "unit": "°F"}
